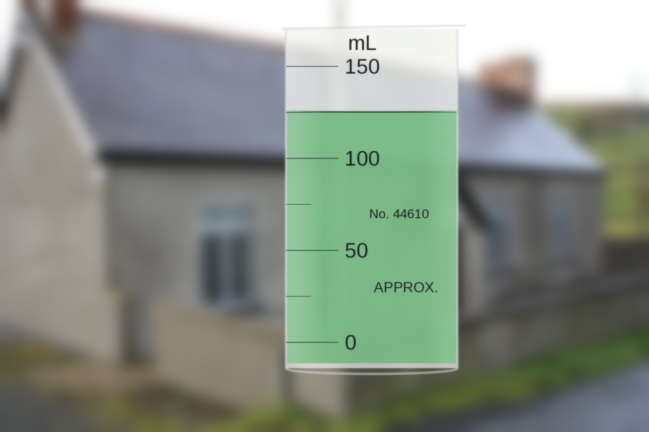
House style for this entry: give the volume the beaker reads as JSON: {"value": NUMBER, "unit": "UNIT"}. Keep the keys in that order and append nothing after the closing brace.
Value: {"value": 125, "unit": "mL"}
